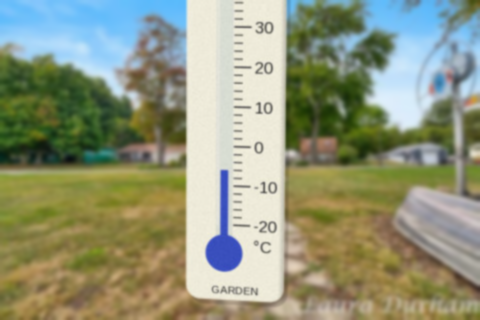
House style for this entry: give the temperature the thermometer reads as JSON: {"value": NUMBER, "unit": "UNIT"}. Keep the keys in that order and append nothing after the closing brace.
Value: {"value": -6, "unit": "°C"}
